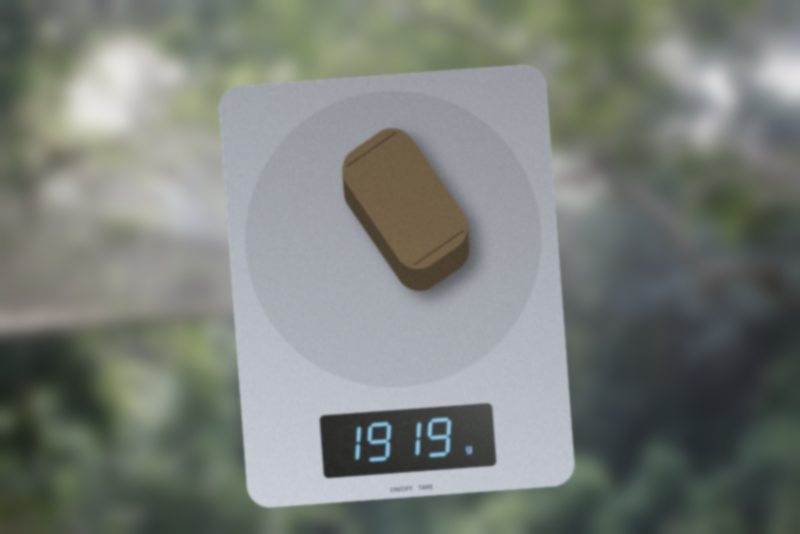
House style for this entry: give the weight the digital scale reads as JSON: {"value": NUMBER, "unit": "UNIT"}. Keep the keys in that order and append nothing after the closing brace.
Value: {"value": 1919, "unit": "g"}
